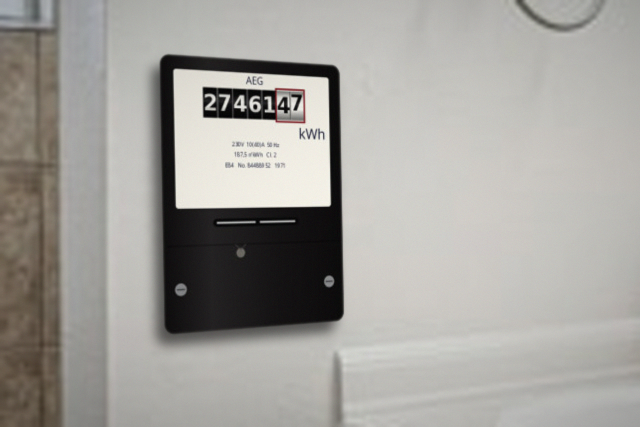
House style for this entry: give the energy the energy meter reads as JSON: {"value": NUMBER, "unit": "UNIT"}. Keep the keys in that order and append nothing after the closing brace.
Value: {"value": 27461.47, "unit": "kWh"}
